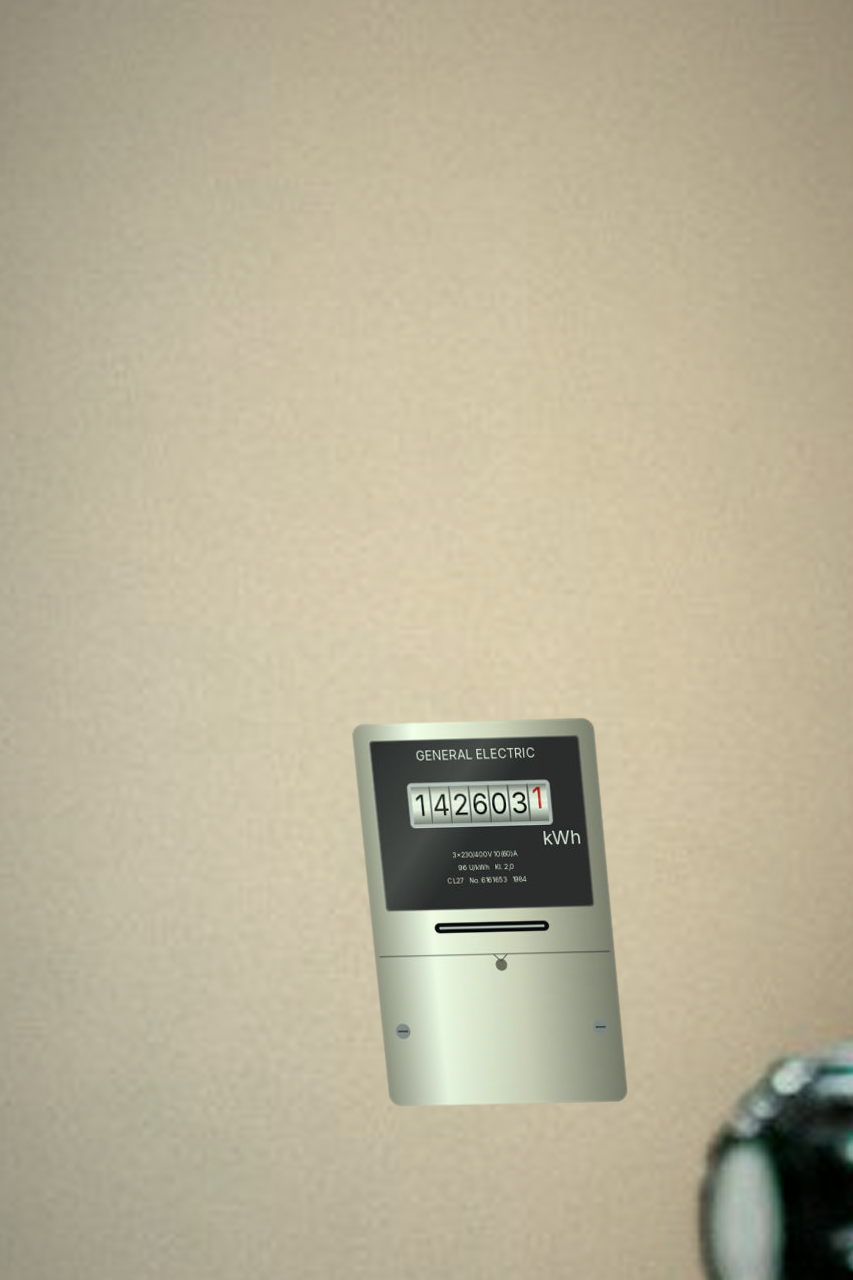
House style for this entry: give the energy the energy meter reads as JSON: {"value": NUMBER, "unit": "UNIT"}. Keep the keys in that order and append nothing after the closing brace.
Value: {"value": 142603.1, "unit": "kWh"}
